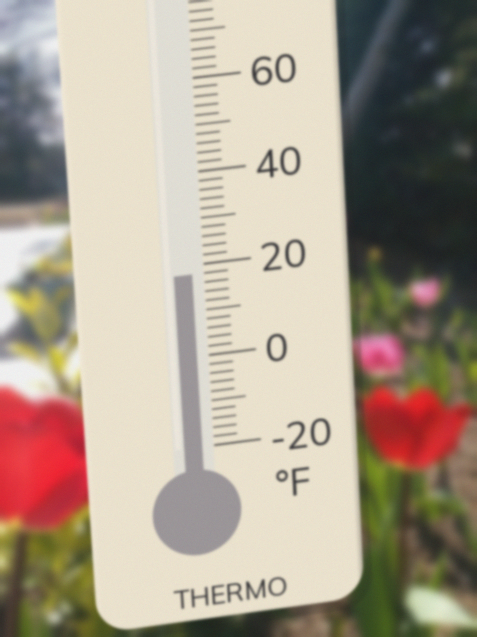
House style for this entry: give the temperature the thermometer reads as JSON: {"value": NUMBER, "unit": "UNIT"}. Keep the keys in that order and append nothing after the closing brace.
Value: {"value": 18, "unit": "°F"}
